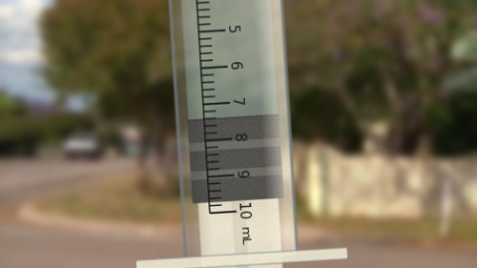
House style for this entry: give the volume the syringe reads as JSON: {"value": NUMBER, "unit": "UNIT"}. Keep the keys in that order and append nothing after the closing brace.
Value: {"value": 7.4, "unit": "mL"}
